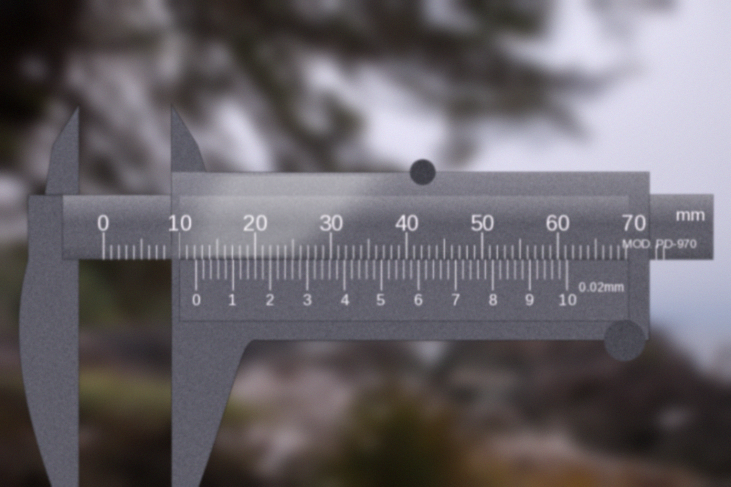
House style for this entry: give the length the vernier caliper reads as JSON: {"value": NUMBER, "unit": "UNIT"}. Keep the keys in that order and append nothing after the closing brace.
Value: {"value": 12.2, "unit": "mm"}
